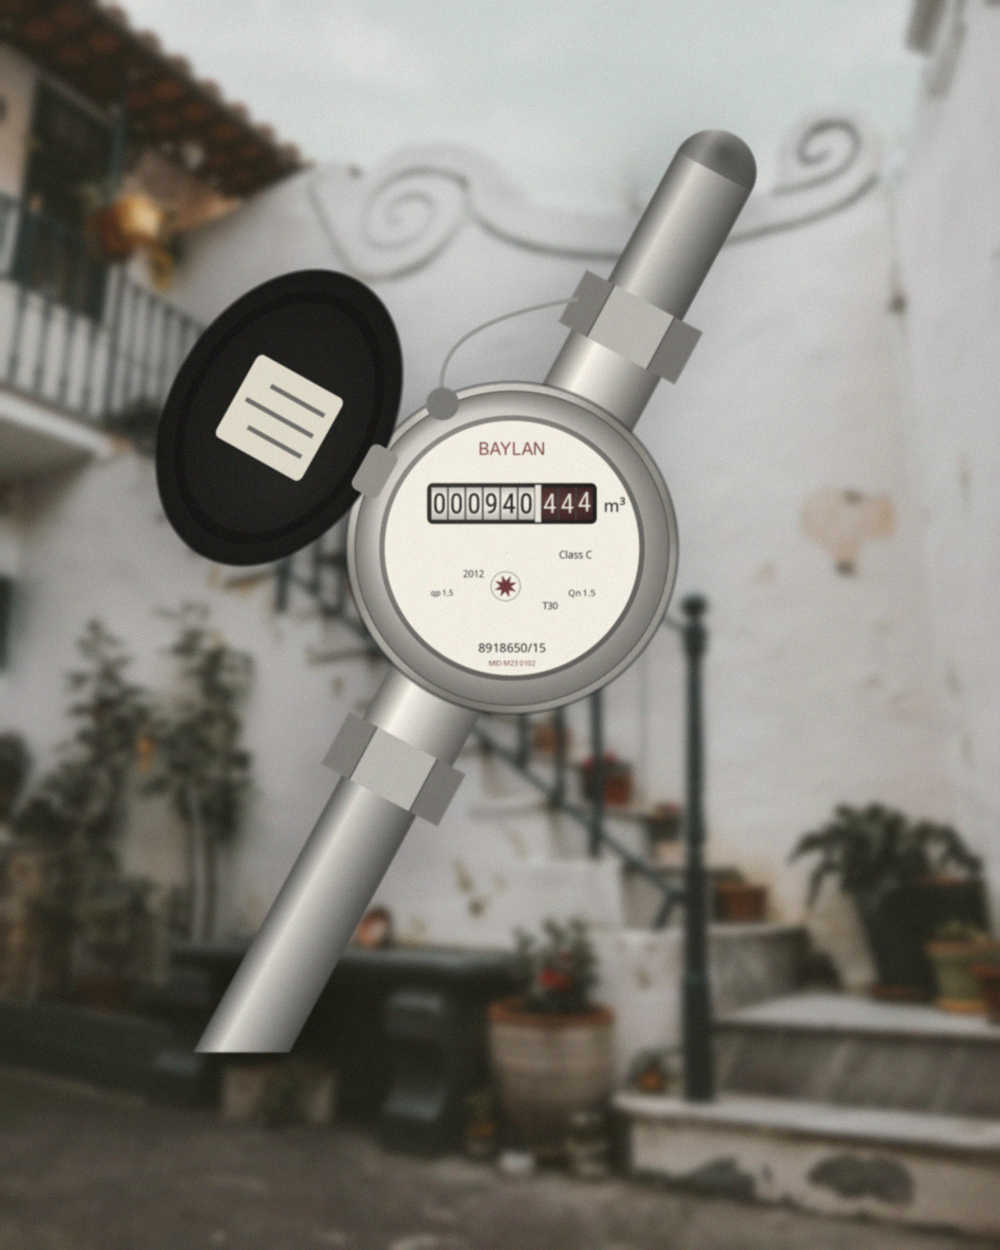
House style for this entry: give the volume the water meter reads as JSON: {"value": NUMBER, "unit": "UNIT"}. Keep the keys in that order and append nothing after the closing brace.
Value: {"value": 940.444, "unit": "m³"}
